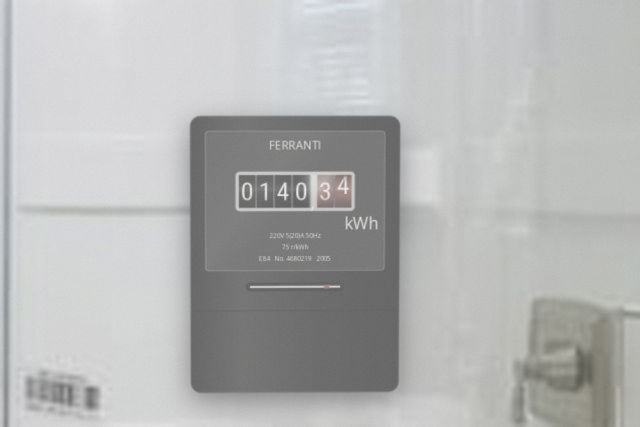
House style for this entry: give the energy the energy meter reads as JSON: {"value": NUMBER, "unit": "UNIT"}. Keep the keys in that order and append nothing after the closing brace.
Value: {"value": 140.34, "unit": "kWh"}
